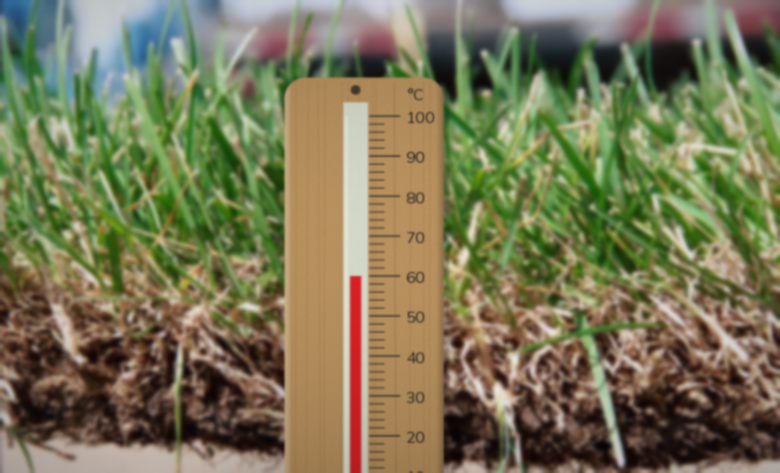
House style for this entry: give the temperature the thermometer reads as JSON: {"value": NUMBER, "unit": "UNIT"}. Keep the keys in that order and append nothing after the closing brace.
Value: {"value": 60, "unit": "°C"}
